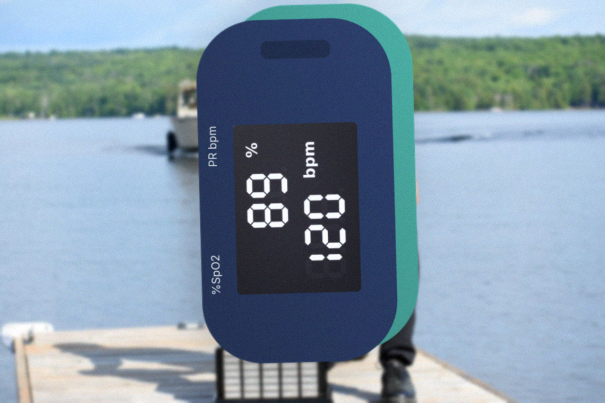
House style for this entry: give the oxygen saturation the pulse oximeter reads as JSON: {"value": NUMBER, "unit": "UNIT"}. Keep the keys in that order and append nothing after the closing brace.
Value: {"value": 89, "unit": "%"}
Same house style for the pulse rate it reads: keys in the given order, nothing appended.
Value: {"value": 120, "unit": "bpm"}
